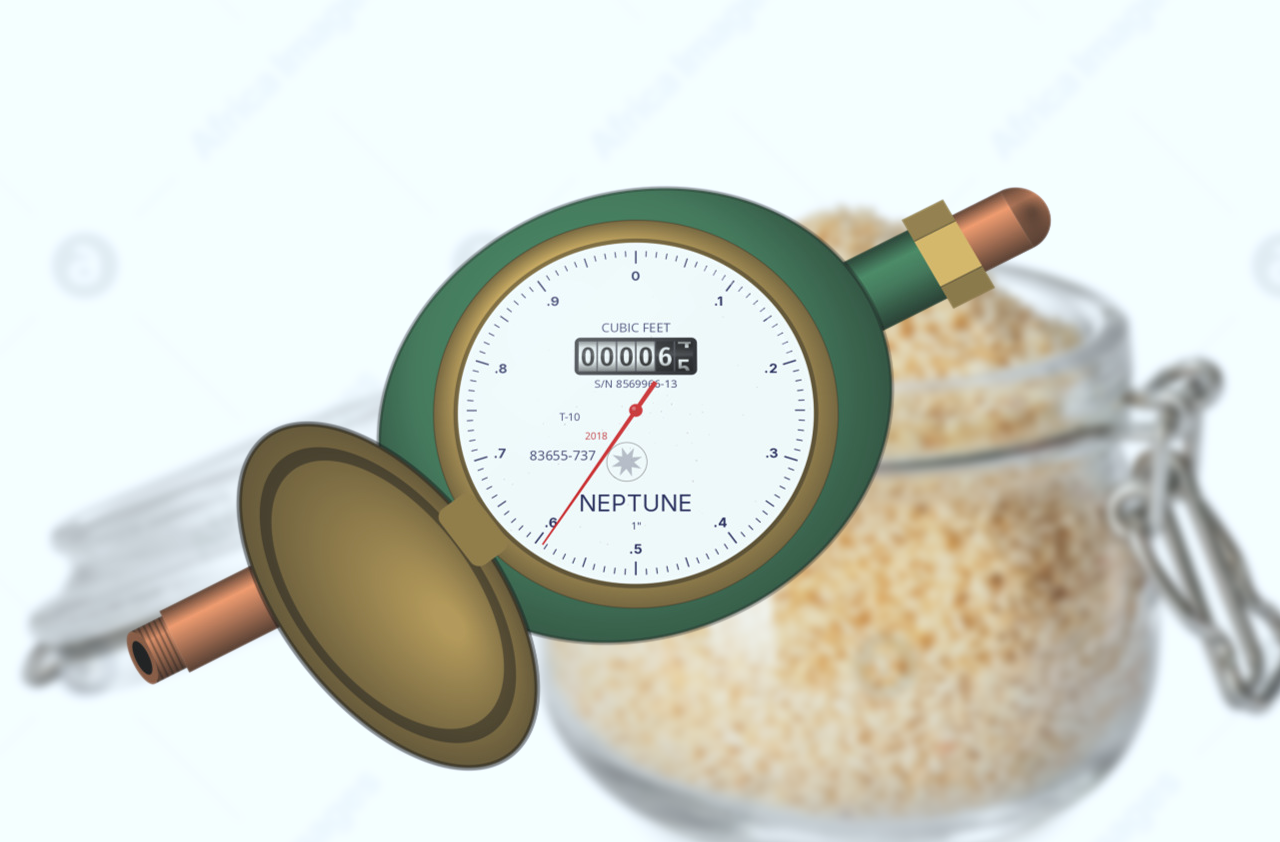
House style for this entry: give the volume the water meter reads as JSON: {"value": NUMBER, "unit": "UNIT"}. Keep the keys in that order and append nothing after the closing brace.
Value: {"value": 64.59, "unit": "ft³"}
